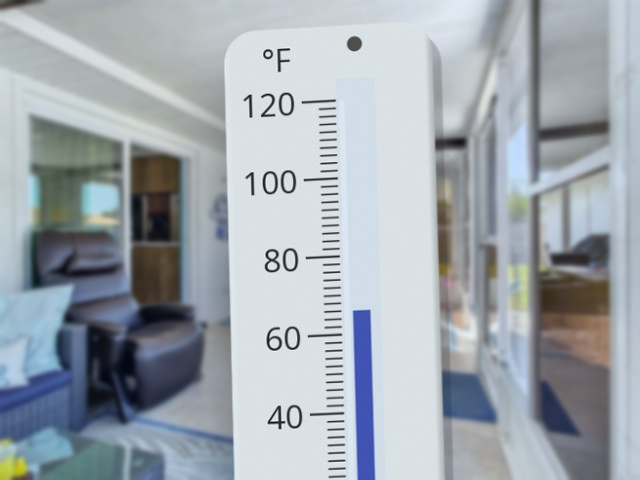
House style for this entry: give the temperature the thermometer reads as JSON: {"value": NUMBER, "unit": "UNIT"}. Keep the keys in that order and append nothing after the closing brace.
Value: {"value": 66, "unit": "°F"}
